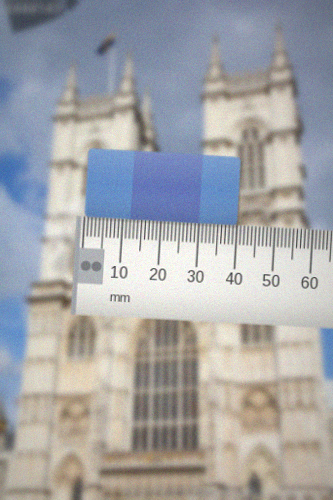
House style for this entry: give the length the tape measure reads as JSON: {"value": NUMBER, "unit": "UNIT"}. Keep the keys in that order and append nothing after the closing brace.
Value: {"value": 40, "unit": "mm"}
